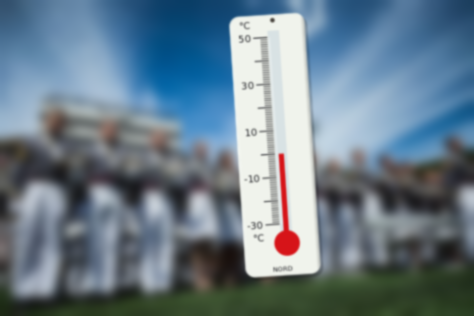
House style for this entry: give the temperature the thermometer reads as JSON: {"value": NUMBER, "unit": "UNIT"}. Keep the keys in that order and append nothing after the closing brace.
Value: {"value": 0, "unit": "°C"}
